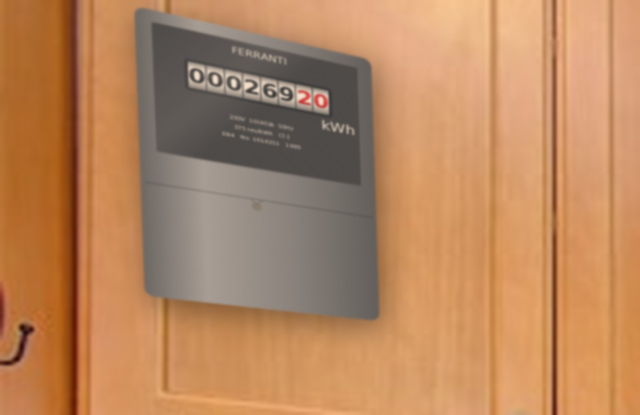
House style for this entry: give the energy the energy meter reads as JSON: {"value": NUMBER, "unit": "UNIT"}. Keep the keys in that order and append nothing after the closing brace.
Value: {"value": 269.20, "unit": "kWh"}
